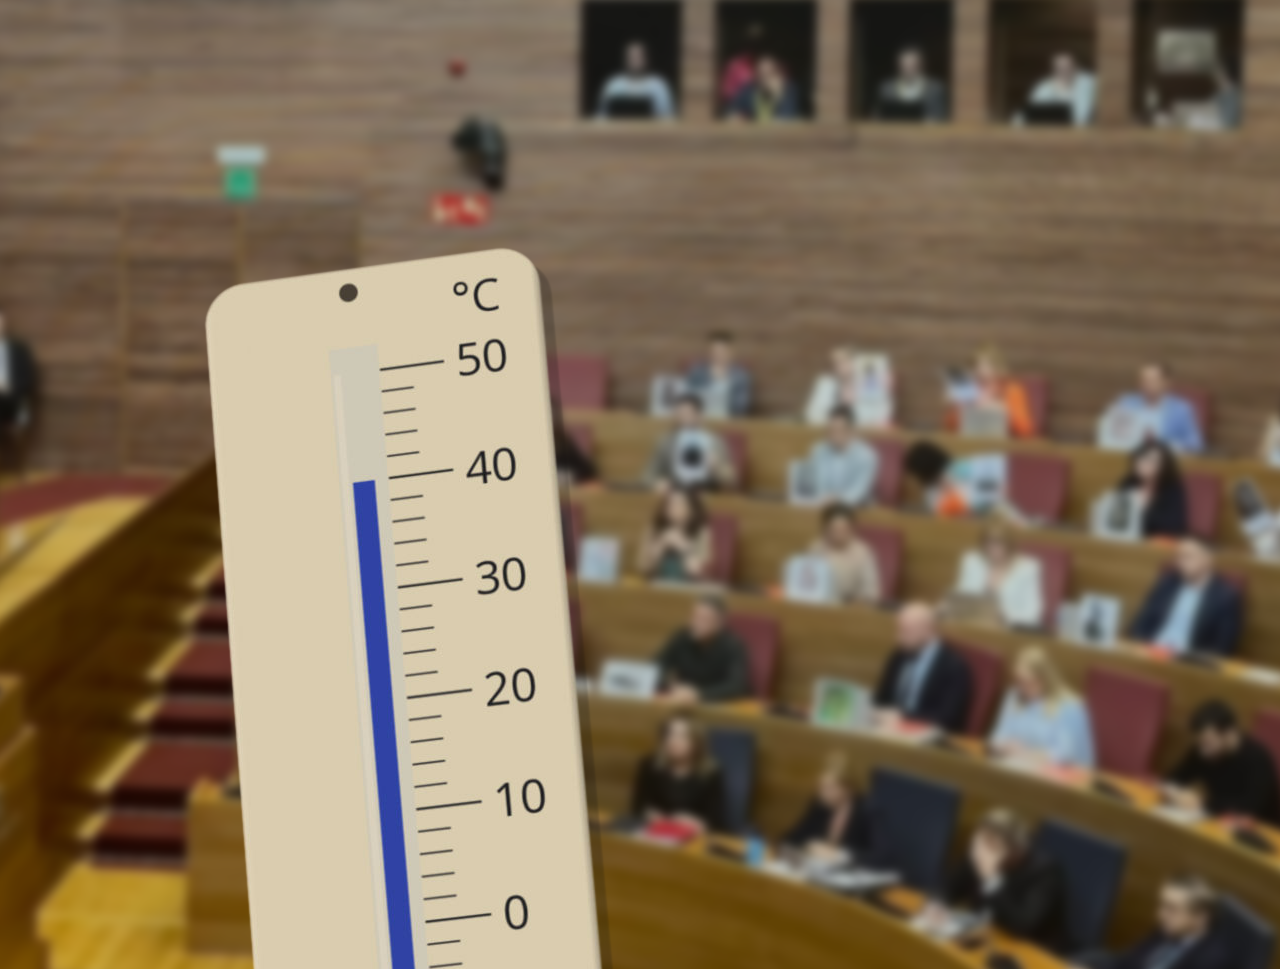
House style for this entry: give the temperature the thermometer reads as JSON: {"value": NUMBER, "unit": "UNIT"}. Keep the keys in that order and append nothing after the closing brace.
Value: {"value": 40, "unit": "°C"}
